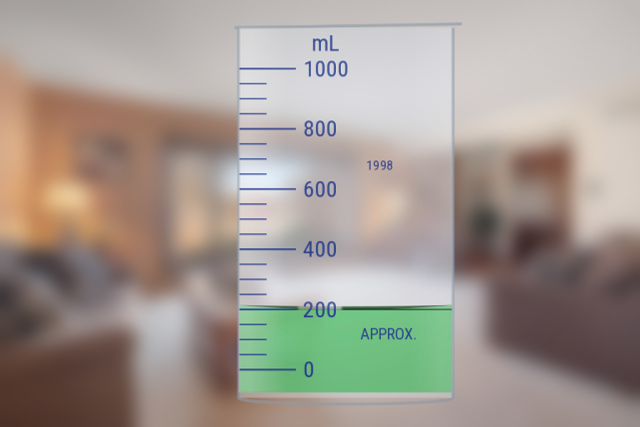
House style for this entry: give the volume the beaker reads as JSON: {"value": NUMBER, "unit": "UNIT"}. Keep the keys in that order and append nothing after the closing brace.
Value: {"value": 200, "unit": "mL"}
